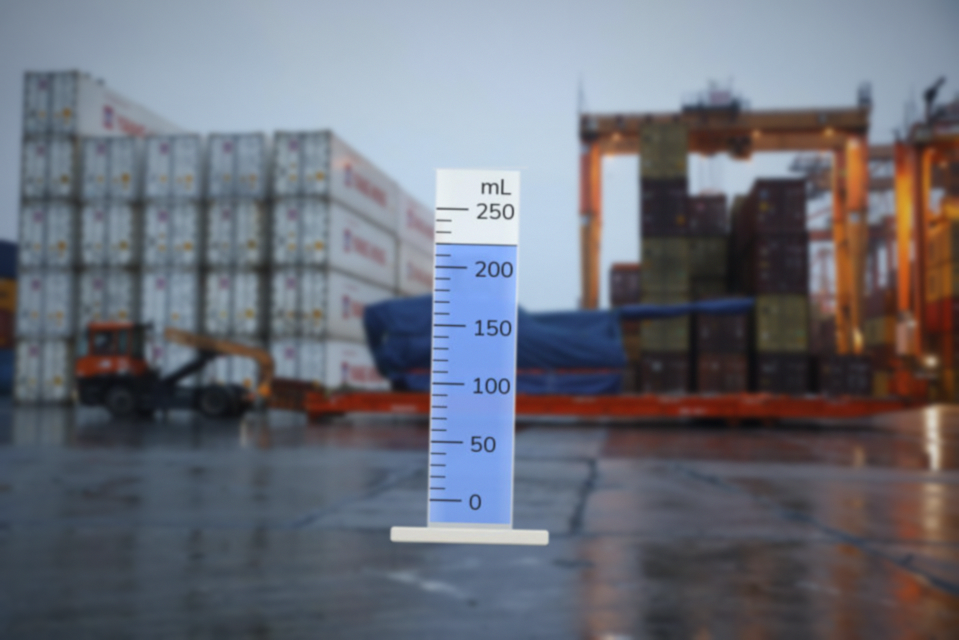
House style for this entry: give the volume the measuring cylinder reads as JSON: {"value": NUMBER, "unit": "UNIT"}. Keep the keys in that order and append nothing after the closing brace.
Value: {"value": 220, "unit": "mL"}
